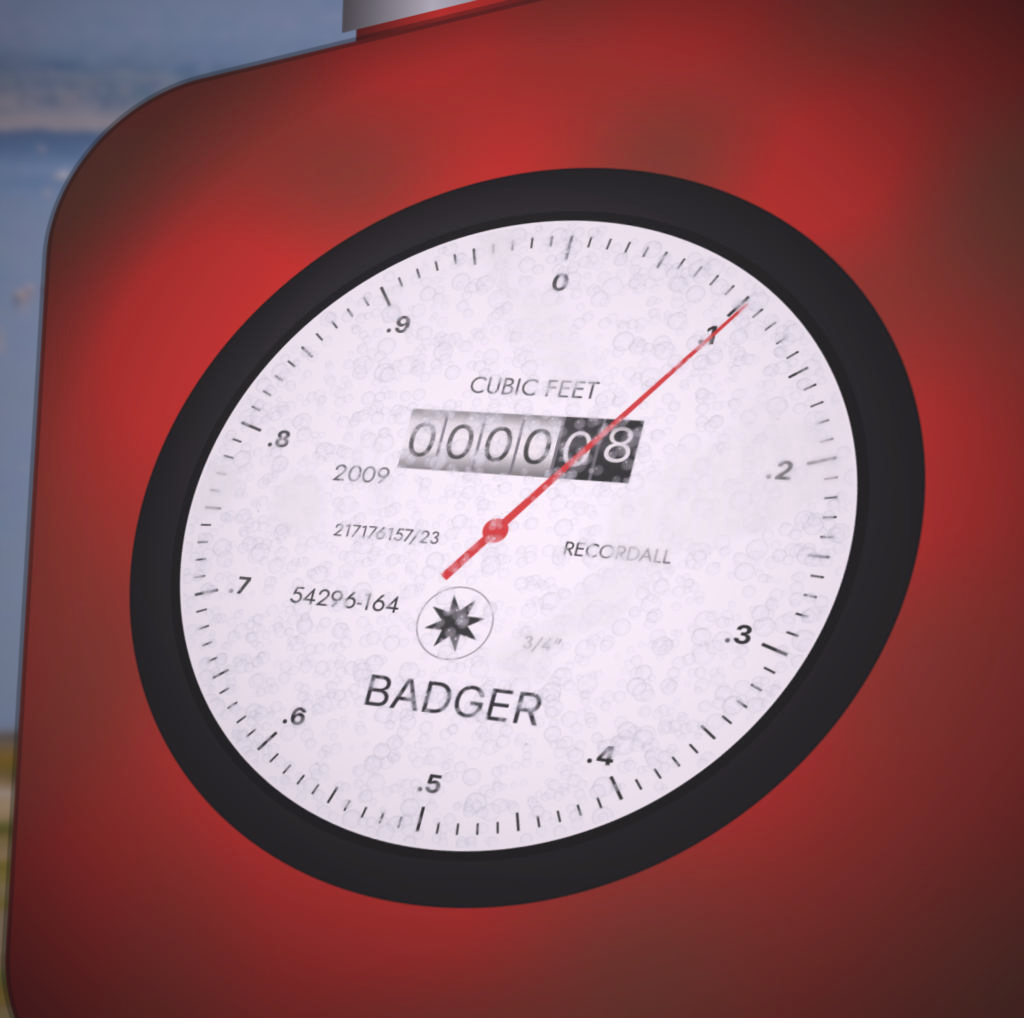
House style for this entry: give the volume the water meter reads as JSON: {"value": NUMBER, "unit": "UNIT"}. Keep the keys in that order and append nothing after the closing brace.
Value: {"value": 8.10, "unit": "ft³"}
